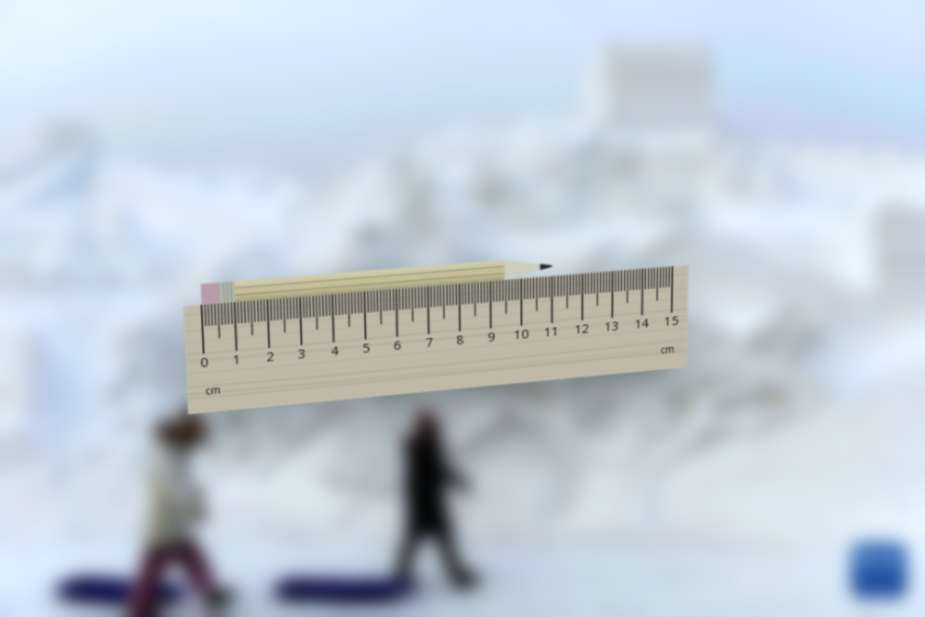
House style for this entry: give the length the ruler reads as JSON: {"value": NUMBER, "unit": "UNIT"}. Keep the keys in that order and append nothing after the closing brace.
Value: {"value": 11, "unit": "cm"}
